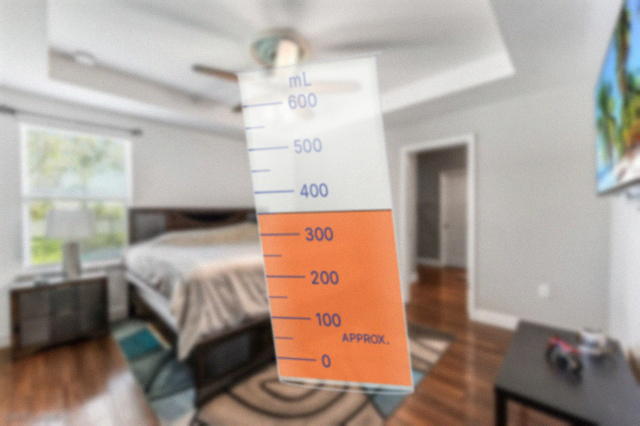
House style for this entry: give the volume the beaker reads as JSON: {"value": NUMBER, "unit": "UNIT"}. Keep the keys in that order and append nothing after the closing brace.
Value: {"value": 350, "unit": "mL"}
